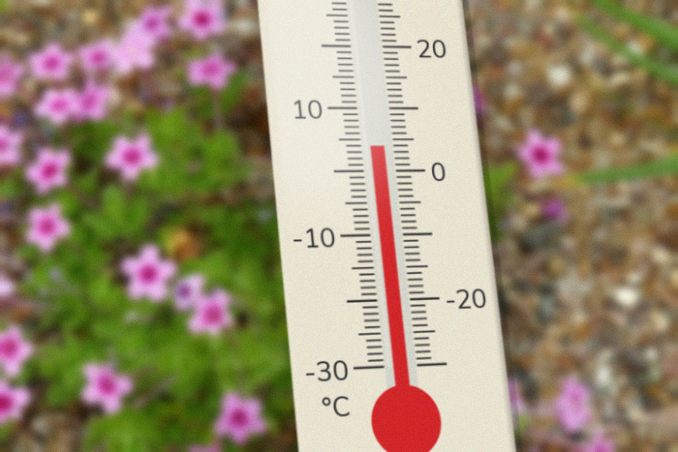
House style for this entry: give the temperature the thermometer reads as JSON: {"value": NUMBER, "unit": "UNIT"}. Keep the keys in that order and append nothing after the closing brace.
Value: {"value": 4, "unit": "°C"}
